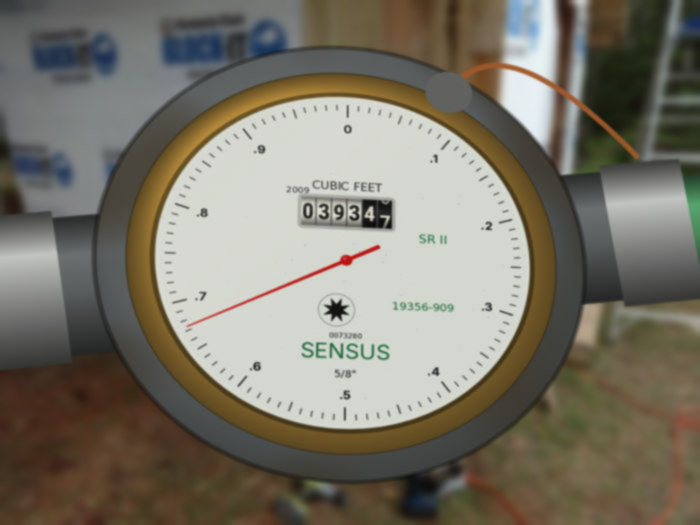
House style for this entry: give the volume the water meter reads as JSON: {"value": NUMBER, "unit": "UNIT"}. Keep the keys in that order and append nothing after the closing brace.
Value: {"value": 39346.67, "unit": "ft³"}
